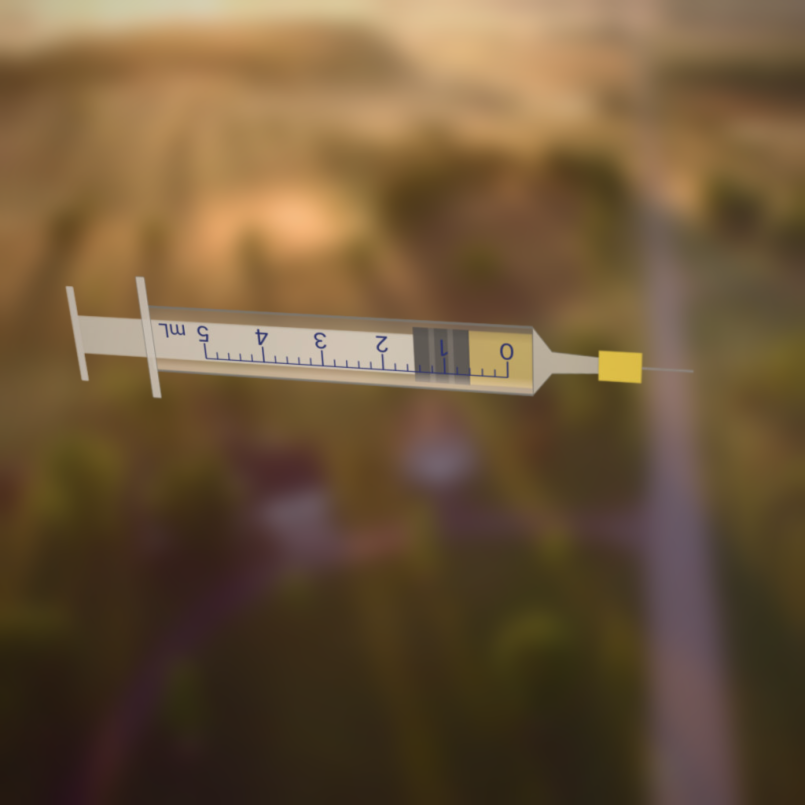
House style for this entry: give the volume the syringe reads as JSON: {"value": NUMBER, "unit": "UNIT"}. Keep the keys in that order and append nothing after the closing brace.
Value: {"value": 0.6, "unit": "mL"}
